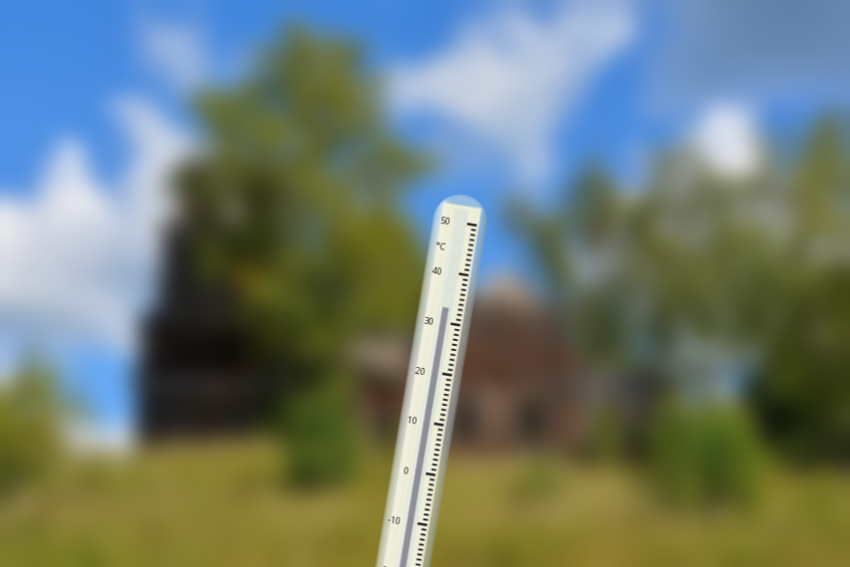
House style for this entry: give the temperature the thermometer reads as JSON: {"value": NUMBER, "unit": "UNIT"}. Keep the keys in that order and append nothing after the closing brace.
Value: {"value": 33, "unit": "°C"}
